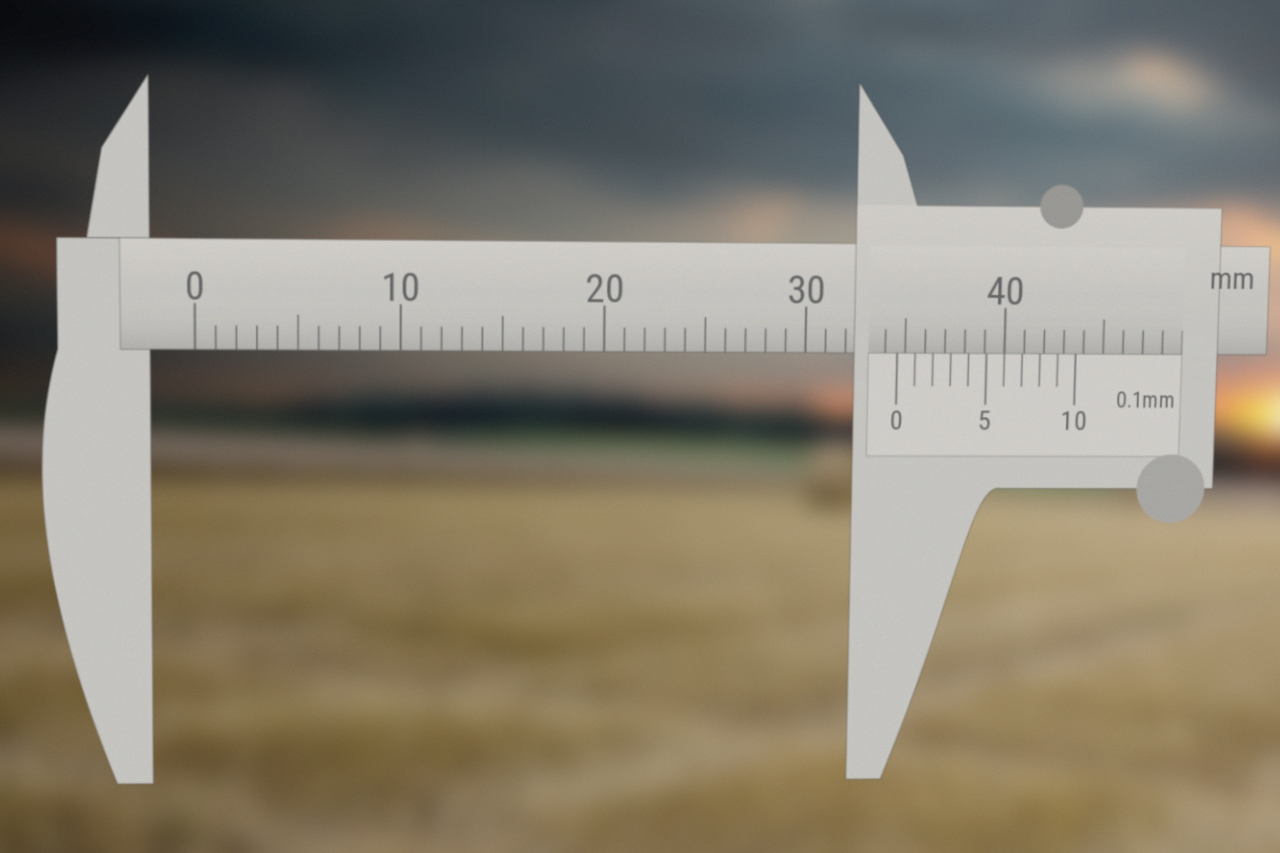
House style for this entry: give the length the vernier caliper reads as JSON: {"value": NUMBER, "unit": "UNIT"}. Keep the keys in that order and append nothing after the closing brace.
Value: {"value": 34.6, "unit": "mm"}
